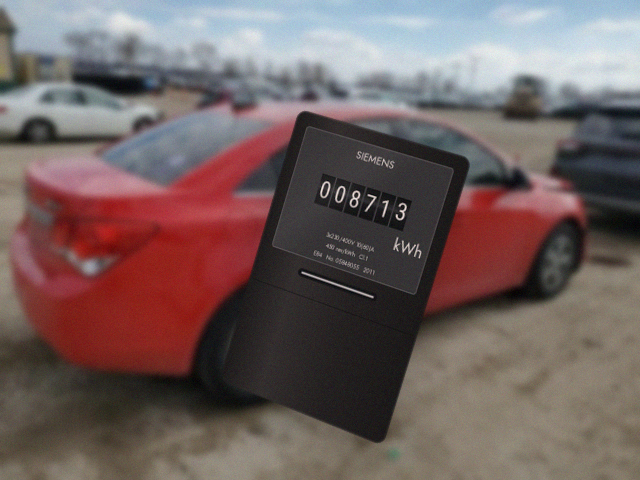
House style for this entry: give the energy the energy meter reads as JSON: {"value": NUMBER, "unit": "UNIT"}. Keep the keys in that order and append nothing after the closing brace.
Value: {"value": 8713, "unit": "kWh"}
